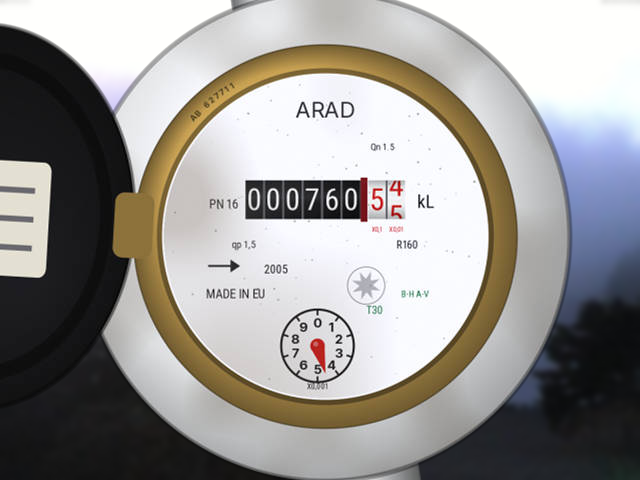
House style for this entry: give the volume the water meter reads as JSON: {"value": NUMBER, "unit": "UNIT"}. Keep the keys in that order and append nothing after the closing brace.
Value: {"value": 760.544, "unit": "kL"}
